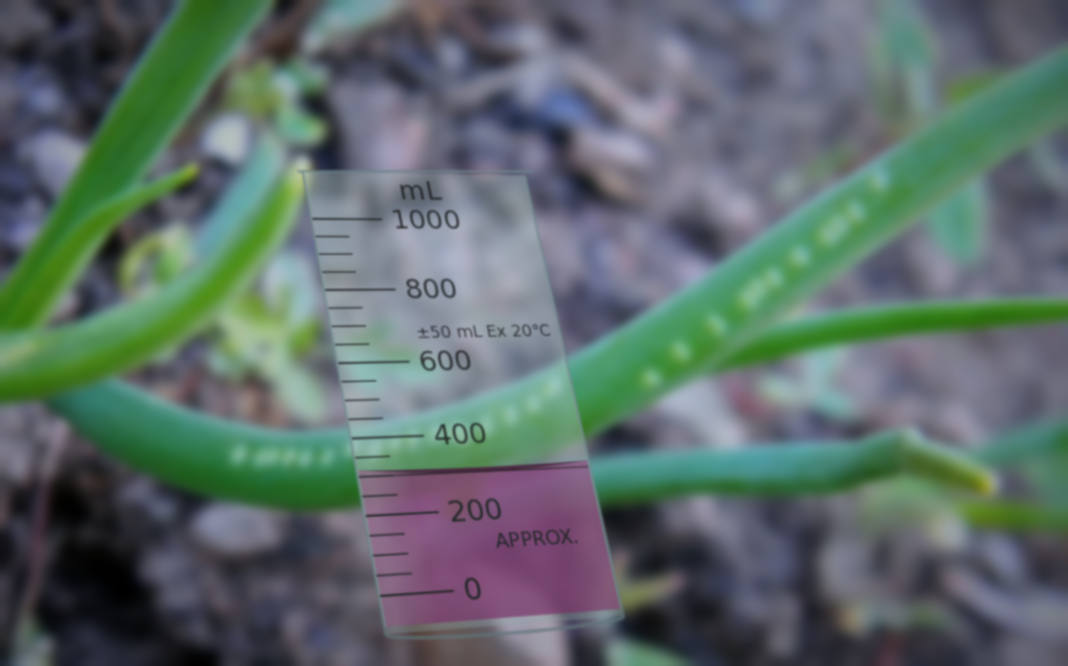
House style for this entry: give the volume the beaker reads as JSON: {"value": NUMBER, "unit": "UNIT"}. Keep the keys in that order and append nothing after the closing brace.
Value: {"value": 300, "unit": "mL"}
